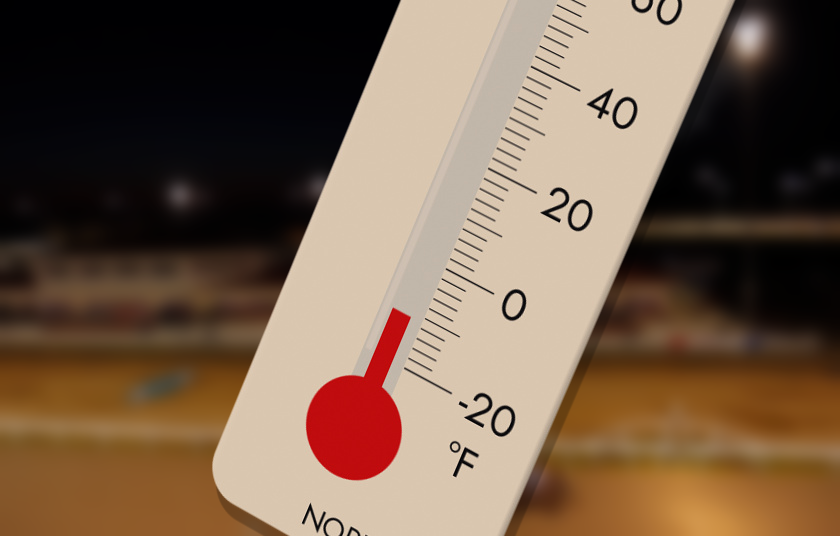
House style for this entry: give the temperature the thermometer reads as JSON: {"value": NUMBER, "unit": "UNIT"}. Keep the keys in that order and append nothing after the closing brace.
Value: {"value": -11, "unit": "°F"}
